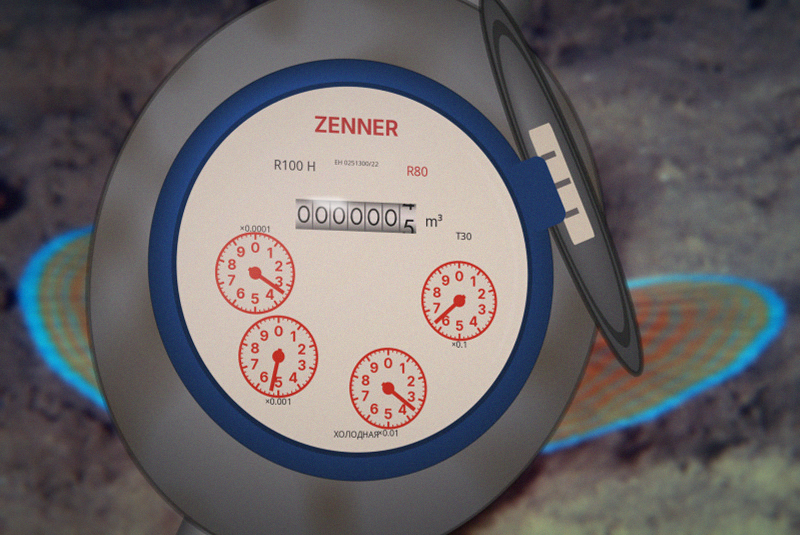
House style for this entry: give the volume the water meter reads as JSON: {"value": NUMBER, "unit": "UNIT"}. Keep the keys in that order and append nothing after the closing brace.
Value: {"value": 4.6353, "unit": "m³"}
